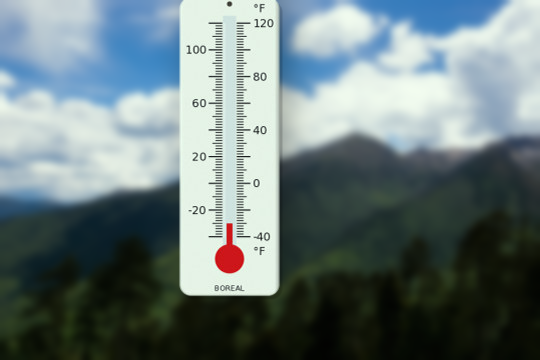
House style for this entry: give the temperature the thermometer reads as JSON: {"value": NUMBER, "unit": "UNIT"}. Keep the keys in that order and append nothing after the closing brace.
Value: {"value": -30, "unit": "°F"}
